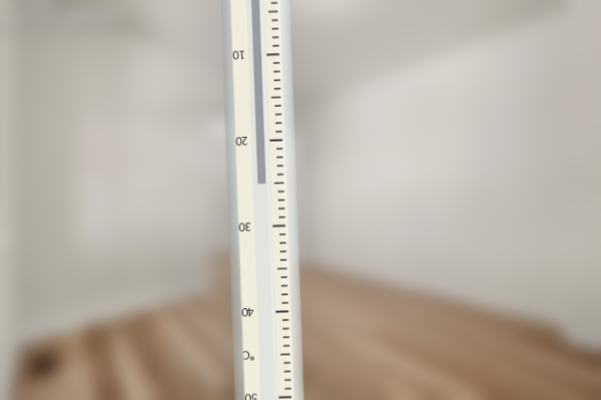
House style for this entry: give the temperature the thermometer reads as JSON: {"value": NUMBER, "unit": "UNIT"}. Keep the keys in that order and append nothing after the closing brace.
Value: {"value": 25, "unit": "°C"}
